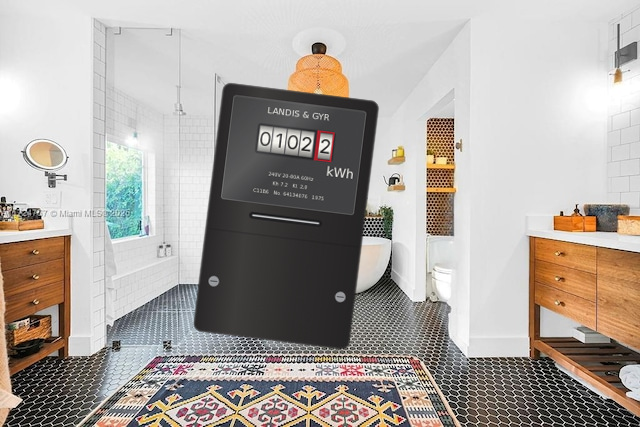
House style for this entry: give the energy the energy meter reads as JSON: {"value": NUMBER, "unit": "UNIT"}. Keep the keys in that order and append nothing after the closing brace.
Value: {"value": 102.2, "unit": "kWh"}
